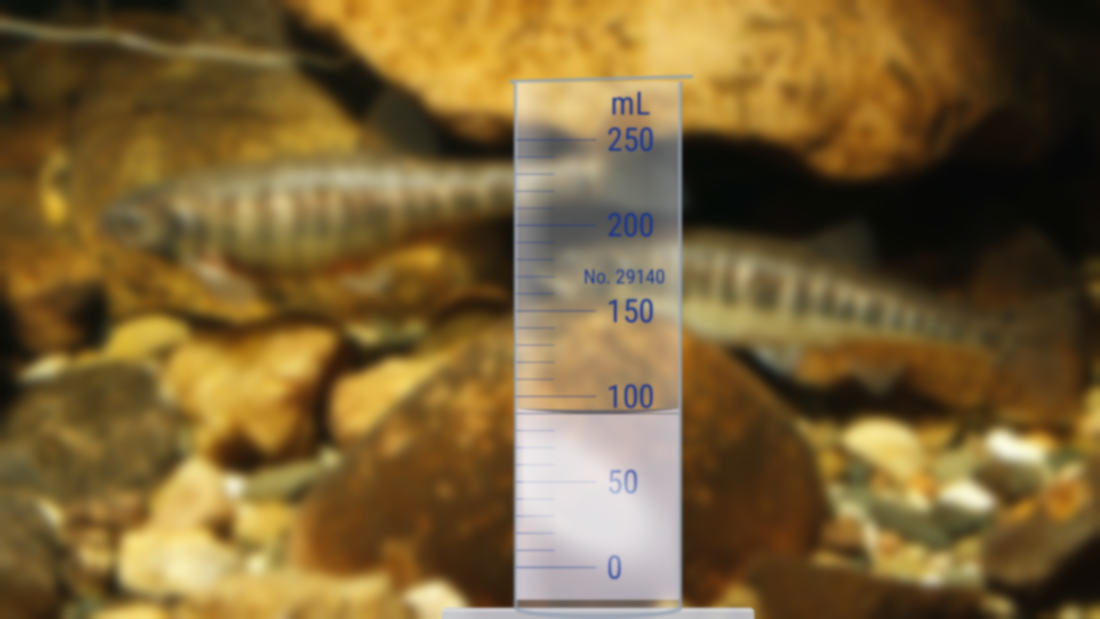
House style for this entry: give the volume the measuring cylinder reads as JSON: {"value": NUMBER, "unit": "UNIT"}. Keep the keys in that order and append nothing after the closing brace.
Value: {"value": 90, "unit": "mL"}
